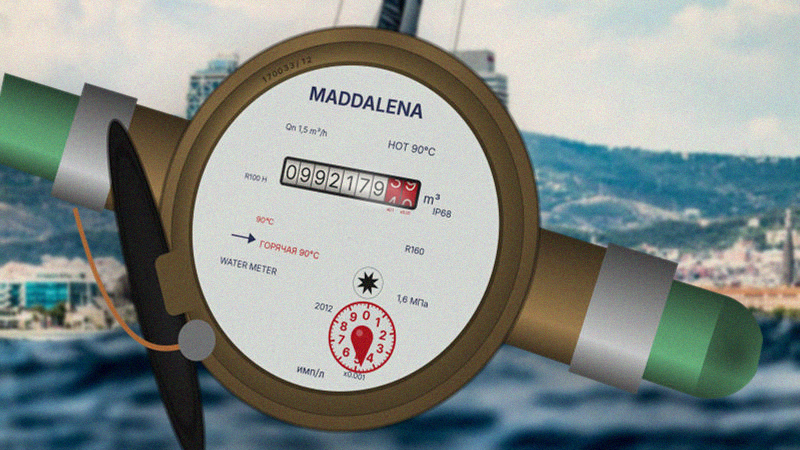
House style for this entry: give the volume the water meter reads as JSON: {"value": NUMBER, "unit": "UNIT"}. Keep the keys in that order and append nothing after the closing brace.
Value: {"value": 992179.394, "unit": "m³"}
